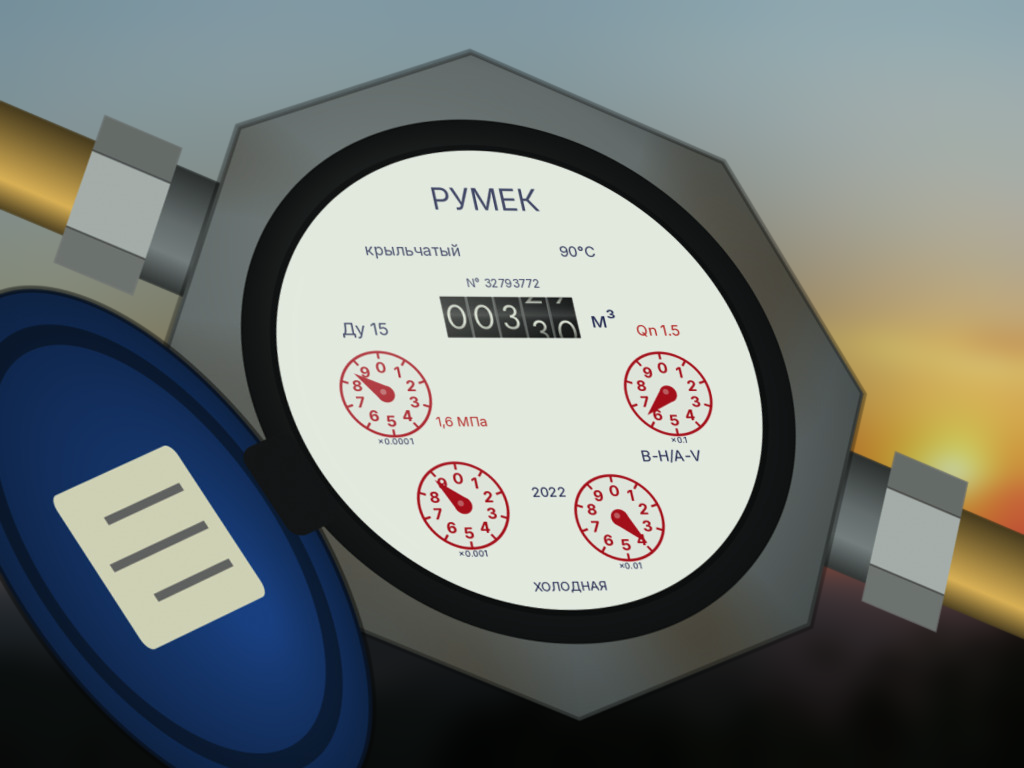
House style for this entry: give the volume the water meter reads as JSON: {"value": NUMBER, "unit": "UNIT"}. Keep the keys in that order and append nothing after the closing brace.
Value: {"value": 329.6388, "unit": "m³"}
